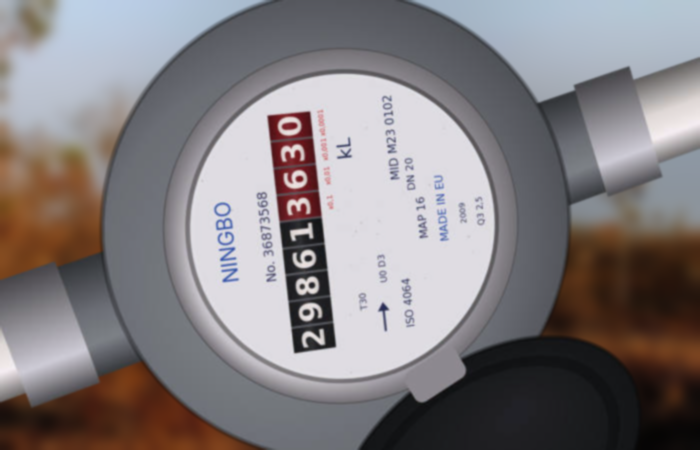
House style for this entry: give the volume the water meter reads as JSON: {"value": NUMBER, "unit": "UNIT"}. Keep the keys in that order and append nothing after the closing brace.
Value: {"value": 29861.3630, "unit": "kL"}
